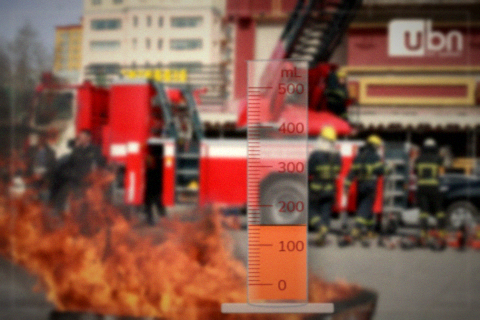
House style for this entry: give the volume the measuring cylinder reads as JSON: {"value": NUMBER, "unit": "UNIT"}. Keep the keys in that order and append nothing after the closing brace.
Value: {"value": 150, "unit": "mL"}
